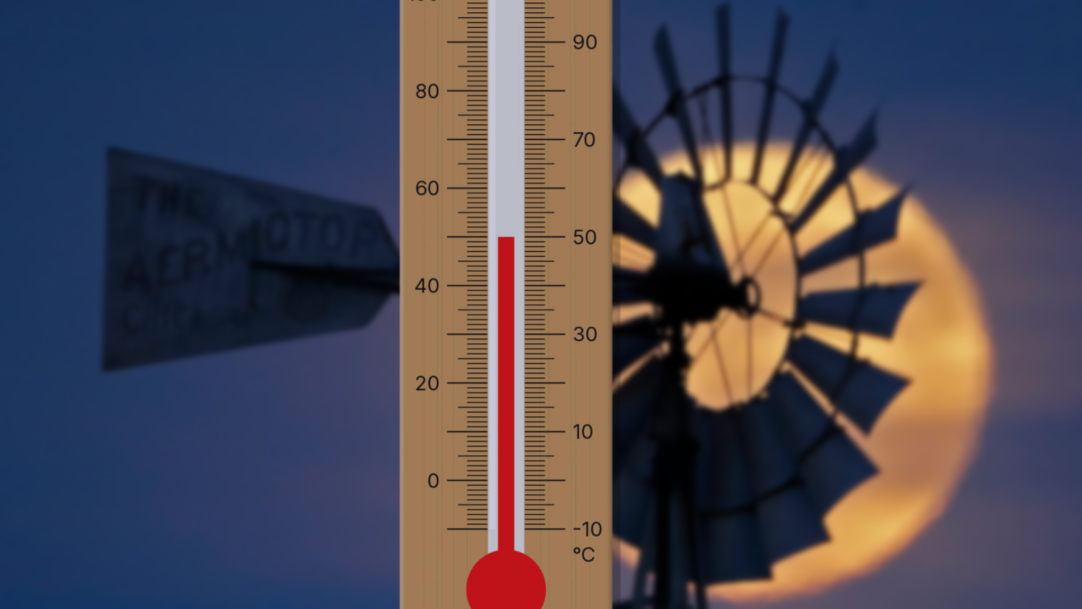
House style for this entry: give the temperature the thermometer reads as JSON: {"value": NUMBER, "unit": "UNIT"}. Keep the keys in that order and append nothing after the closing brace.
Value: {"value": 50, "unit": "°C"}
